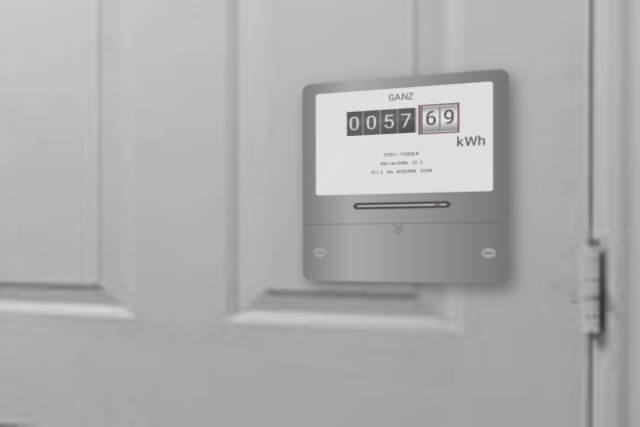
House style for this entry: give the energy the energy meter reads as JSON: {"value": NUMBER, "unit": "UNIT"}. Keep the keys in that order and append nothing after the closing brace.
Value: {"value": 57.69, "unit": "kWh"}
